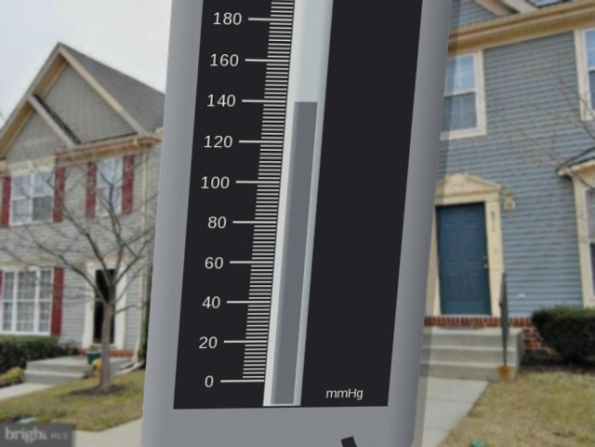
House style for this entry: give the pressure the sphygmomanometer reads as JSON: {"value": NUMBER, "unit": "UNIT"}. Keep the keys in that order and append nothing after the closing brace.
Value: {"value": 140, "unit": "mmHg"}
